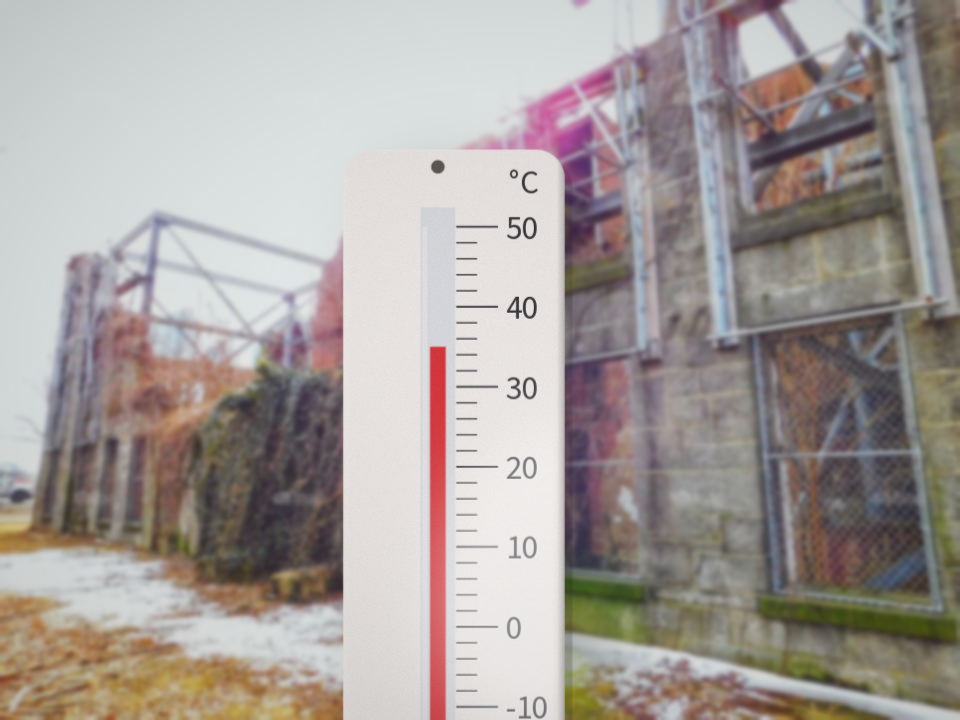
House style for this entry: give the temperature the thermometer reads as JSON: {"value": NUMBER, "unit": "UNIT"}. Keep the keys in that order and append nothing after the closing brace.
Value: {"value": 35, "unit": "°C"}
